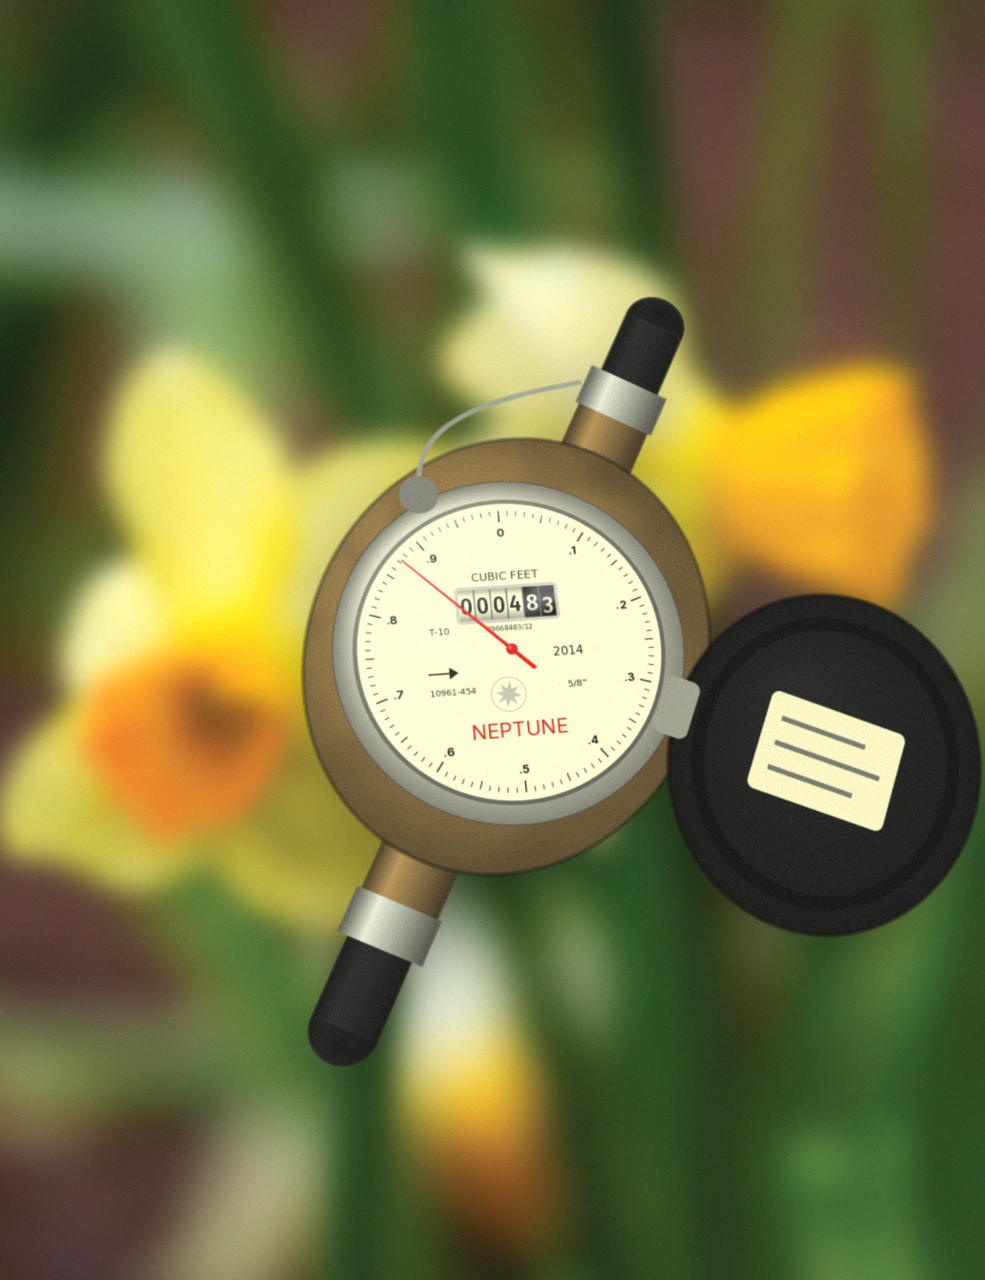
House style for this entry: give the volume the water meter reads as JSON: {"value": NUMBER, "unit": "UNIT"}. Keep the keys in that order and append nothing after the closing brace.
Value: {"value": 482.87, "unit": "ft³"}
